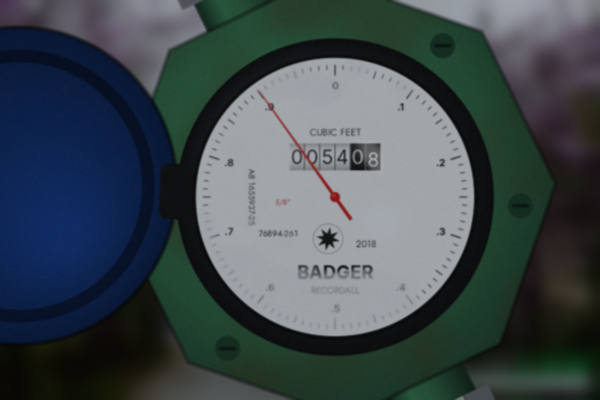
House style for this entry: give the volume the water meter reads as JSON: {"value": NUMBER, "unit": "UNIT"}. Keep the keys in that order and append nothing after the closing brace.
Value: {"value": 5407.90, "unit": "ft³"}
